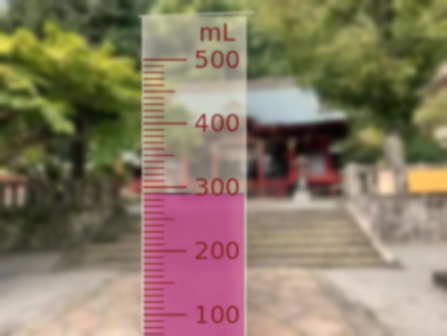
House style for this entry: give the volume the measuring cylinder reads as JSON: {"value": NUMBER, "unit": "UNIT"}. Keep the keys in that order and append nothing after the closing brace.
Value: {"value": 290, "unit": "mL"}
